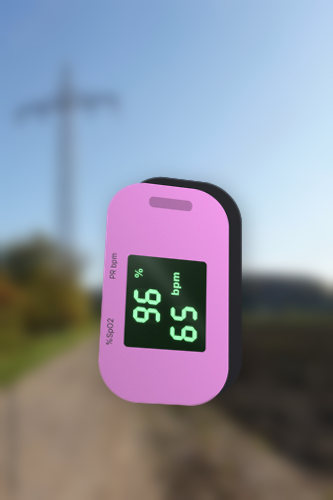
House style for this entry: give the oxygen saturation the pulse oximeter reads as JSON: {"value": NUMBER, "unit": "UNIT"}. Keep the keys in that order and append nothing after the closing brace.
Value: {"value": 96, "unit": "%"}
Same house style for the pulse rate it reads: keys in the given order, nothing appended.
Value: {"value": 65, "unit": "bpm"}
